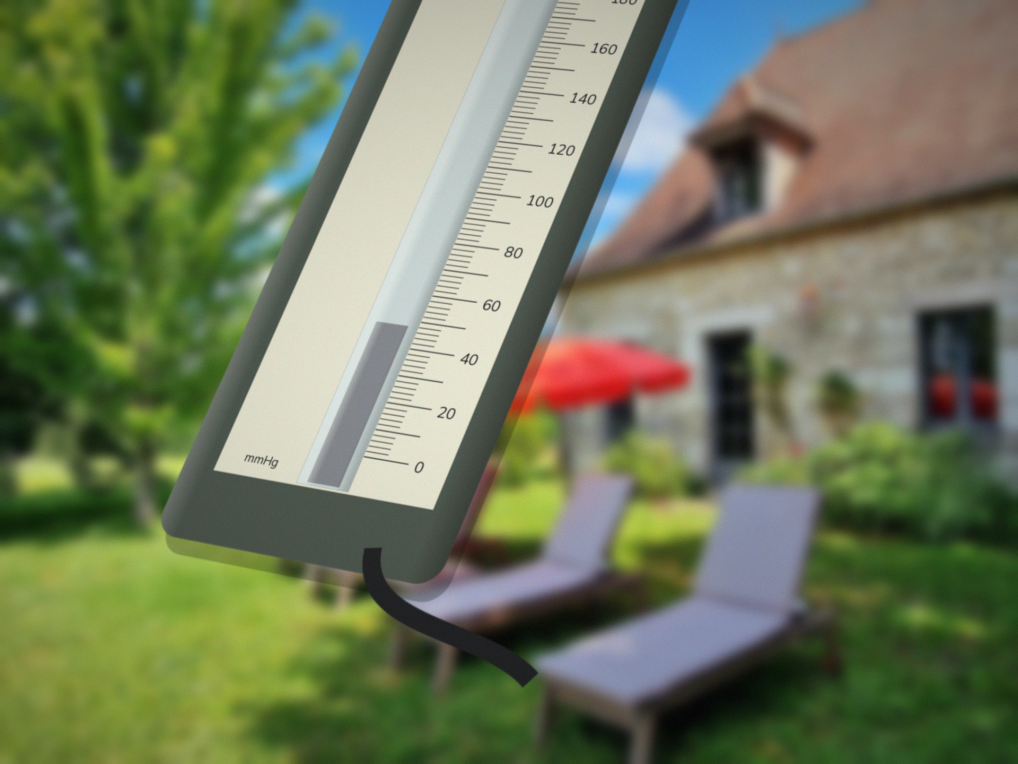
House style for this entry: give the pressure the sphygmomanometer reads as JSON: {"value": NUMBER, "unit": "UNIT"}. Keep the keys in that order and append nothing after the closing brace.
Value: {"value": 48, "unit": "mmHg"}
